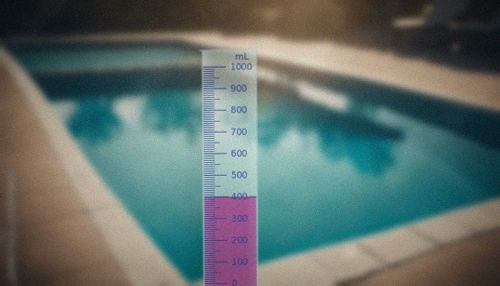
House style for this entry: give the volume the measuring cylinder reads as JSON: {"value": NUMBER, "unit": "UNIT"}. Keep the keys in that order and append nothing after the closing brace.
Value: {"value": 400, "unit": "mL"}
